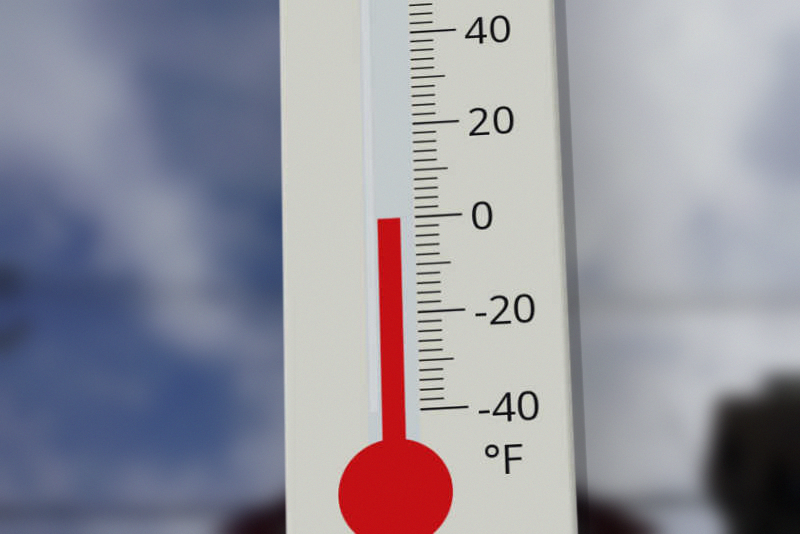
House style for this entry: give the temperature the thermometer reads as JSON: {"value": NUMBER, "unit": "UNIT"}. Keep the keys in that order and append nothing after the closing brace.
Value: {"value": 0, "unit": "°F"}
